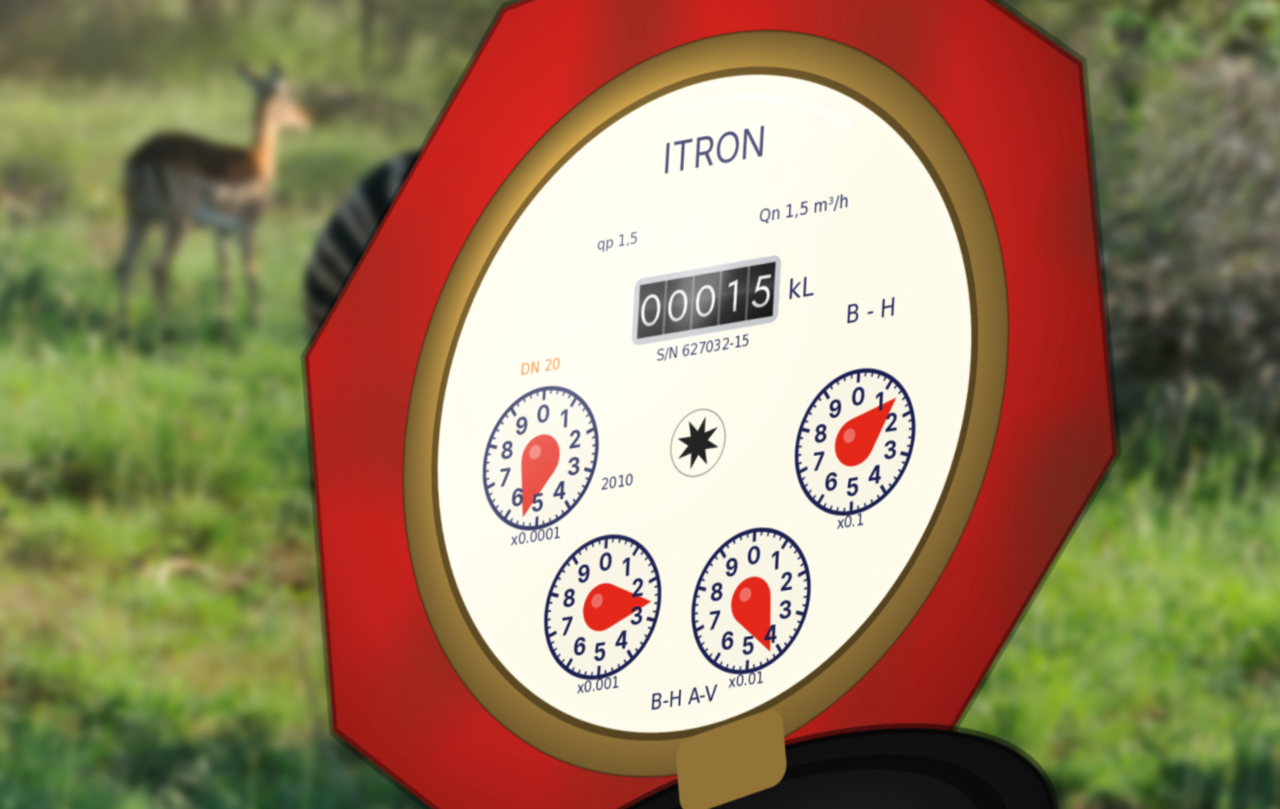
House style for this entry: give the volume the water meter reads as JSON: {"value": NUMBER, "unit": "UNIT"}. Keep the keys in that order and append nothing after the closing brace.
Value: {"value": 15.1425, "unit": "kL"}
